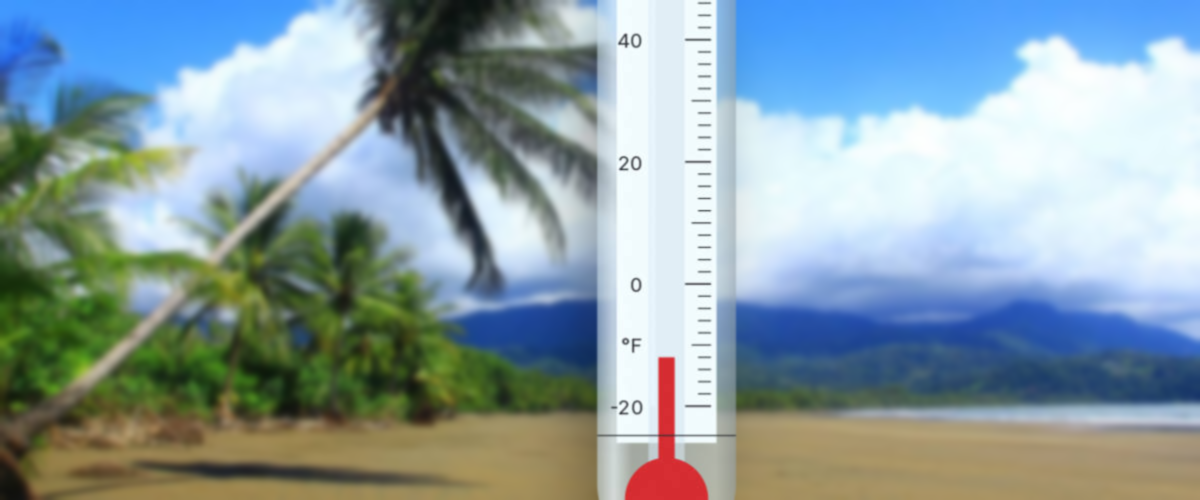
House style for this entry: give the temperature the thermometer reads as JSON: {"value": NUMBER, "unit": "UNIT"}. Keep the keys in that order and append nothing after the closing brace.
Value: {"value": -12, "unit": "°F"}
